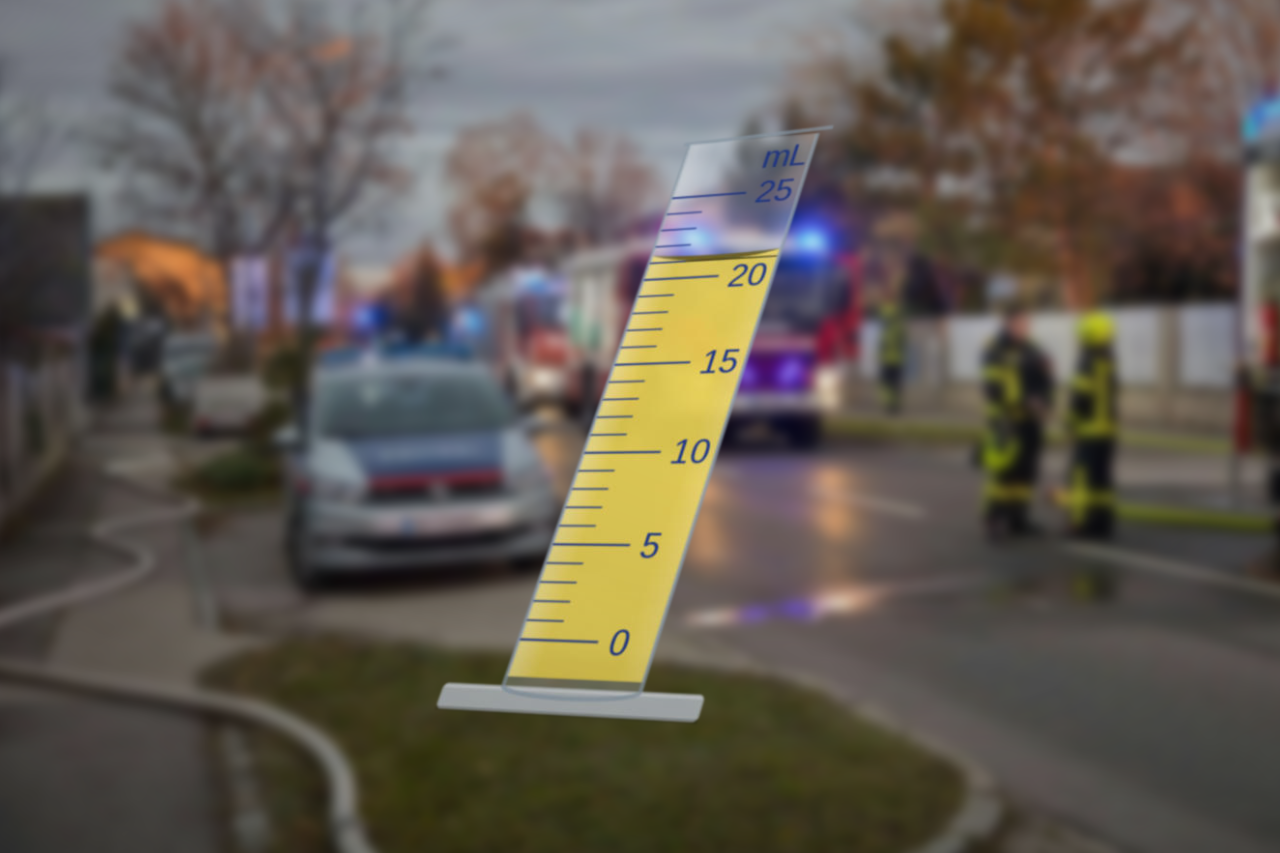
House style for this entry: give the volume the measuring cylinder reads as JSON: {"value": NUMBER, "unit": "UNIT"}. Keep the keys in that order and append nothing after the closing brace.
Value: {"value": 21, "unit": "mL"}
